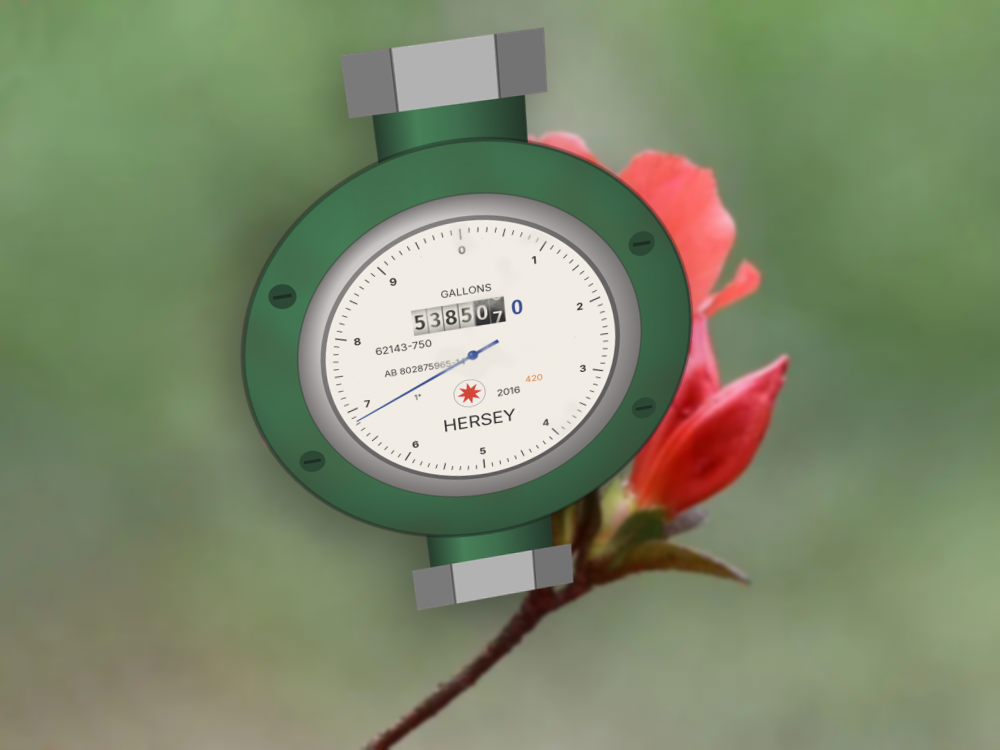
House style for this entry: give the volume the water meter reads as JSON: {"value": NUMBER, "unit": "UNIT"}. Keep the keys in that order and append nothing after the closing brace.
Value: {"value": 5385066.8, "unit": "gal"}
